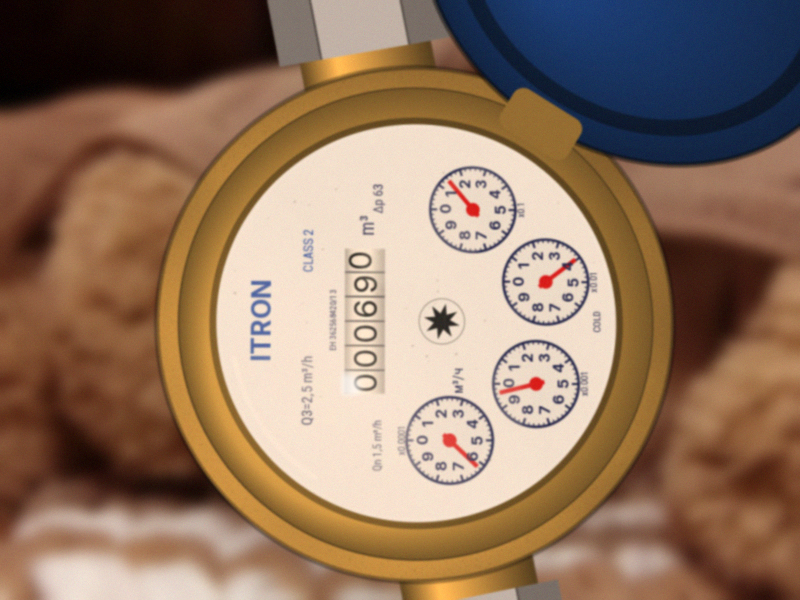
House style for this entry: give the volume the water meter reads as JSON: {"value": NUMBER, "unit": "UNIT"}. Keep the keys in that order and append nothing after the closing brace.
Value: {"value": 690.1396, "unit": "m³"}
